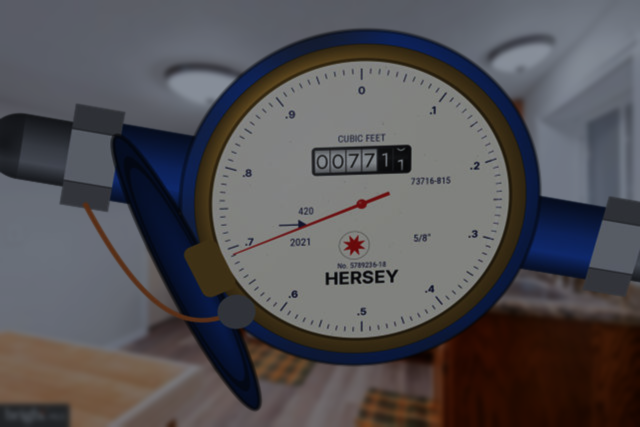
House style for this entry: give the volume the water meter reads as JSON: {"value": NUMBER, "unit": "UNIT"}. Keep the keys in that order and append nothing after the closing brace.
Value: {"value": 7710.69, "unit": "ft³"}
